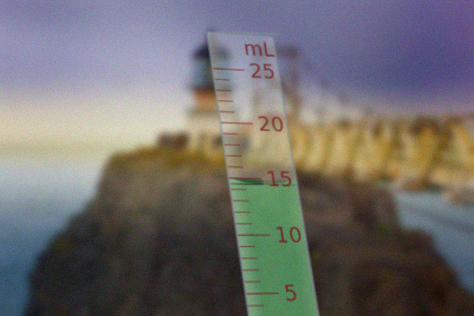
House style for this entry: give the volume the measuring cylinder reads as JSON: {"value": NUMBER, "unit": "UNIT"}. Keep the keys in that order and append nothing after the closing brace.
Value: {"value": 14.5, "unit": "mL"}
